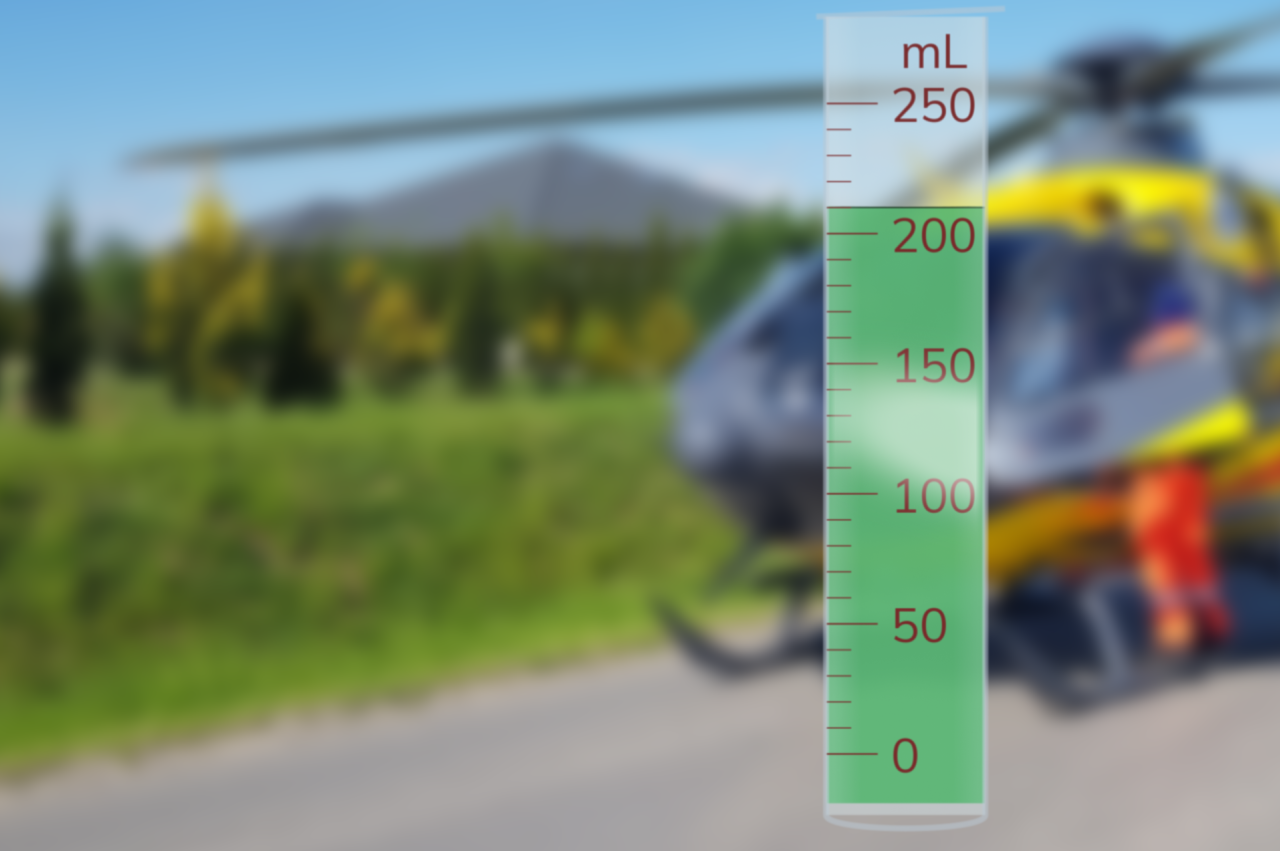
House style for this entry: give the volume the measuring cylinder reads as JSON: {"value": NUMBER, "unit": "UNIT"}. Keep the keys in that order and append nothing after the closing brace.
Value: {"value": 210, "unit": "mL"}
